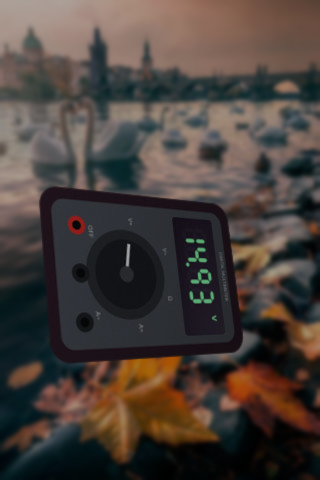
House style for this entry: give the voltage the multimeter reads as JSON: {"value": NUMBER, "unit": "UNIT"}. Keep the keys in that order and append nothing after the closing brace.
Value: {"value": 14.93, "unit": "V"}
